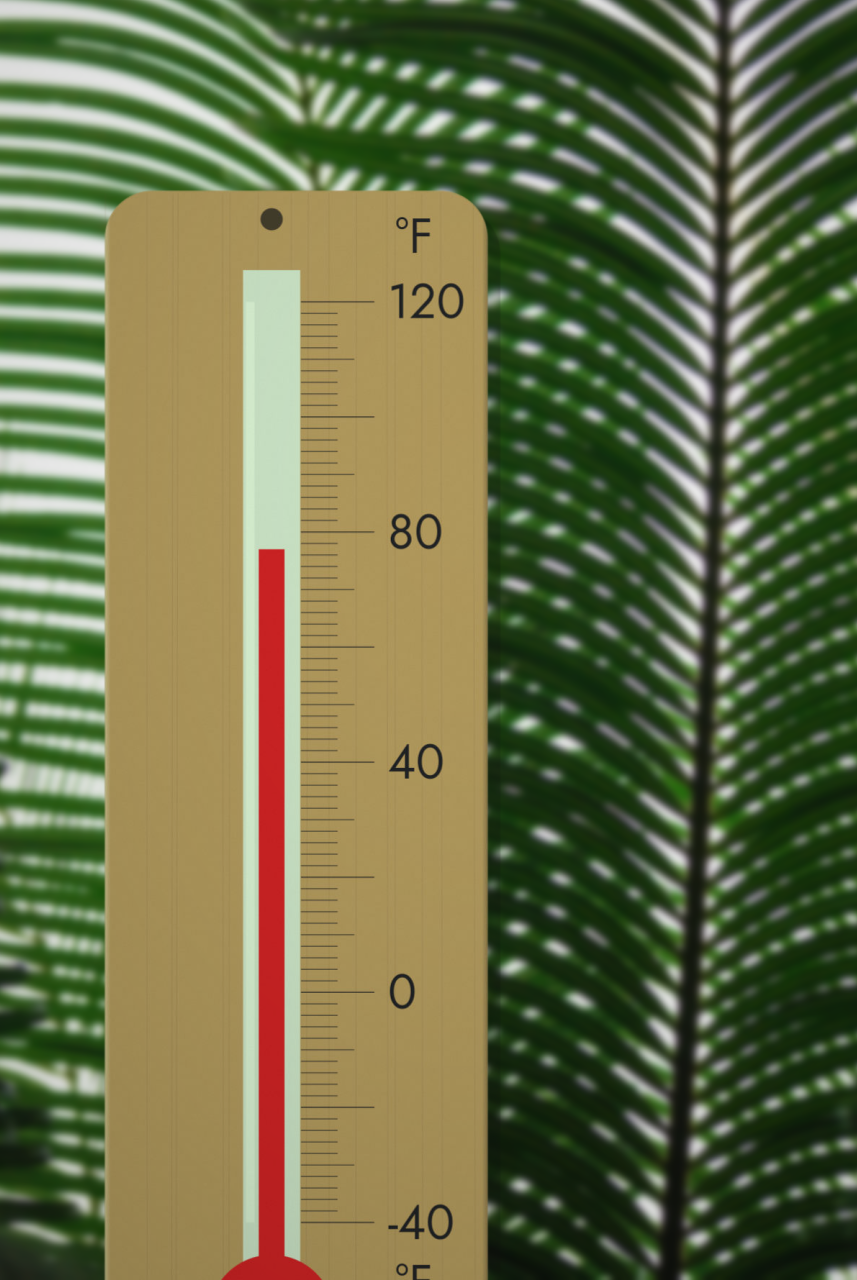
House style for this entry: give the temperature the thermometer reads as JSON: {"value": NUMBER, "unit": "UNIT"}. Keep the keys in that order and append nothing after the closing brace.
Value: {"value": 77, "unit": "°F"}
